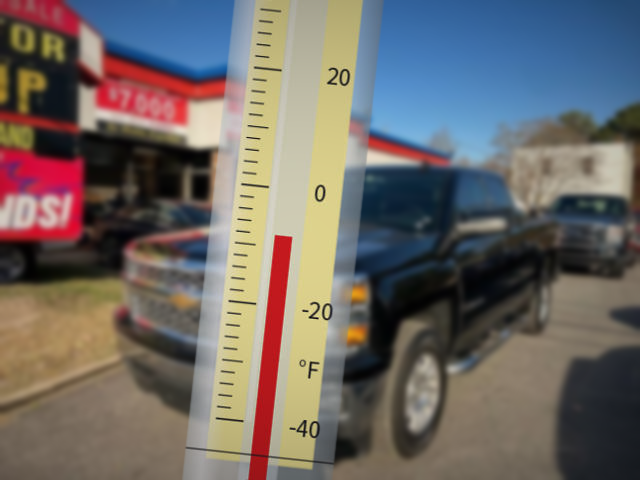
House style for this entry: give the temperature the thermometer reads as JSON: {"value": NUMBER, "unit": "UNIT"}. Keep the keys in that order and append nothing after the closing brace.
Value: {"value": -8, "unit": "°F"}
